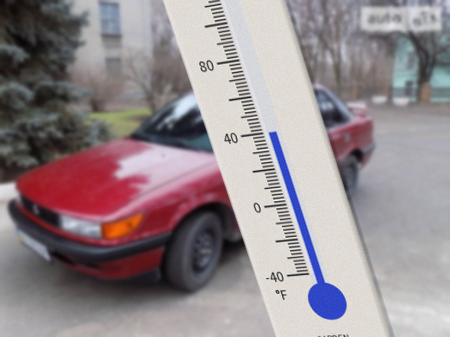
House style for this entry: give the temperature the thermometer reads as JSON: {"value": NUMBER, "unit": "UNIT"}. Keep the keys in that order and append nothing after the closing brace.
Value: {"value": 40, "unit": "°F"}
